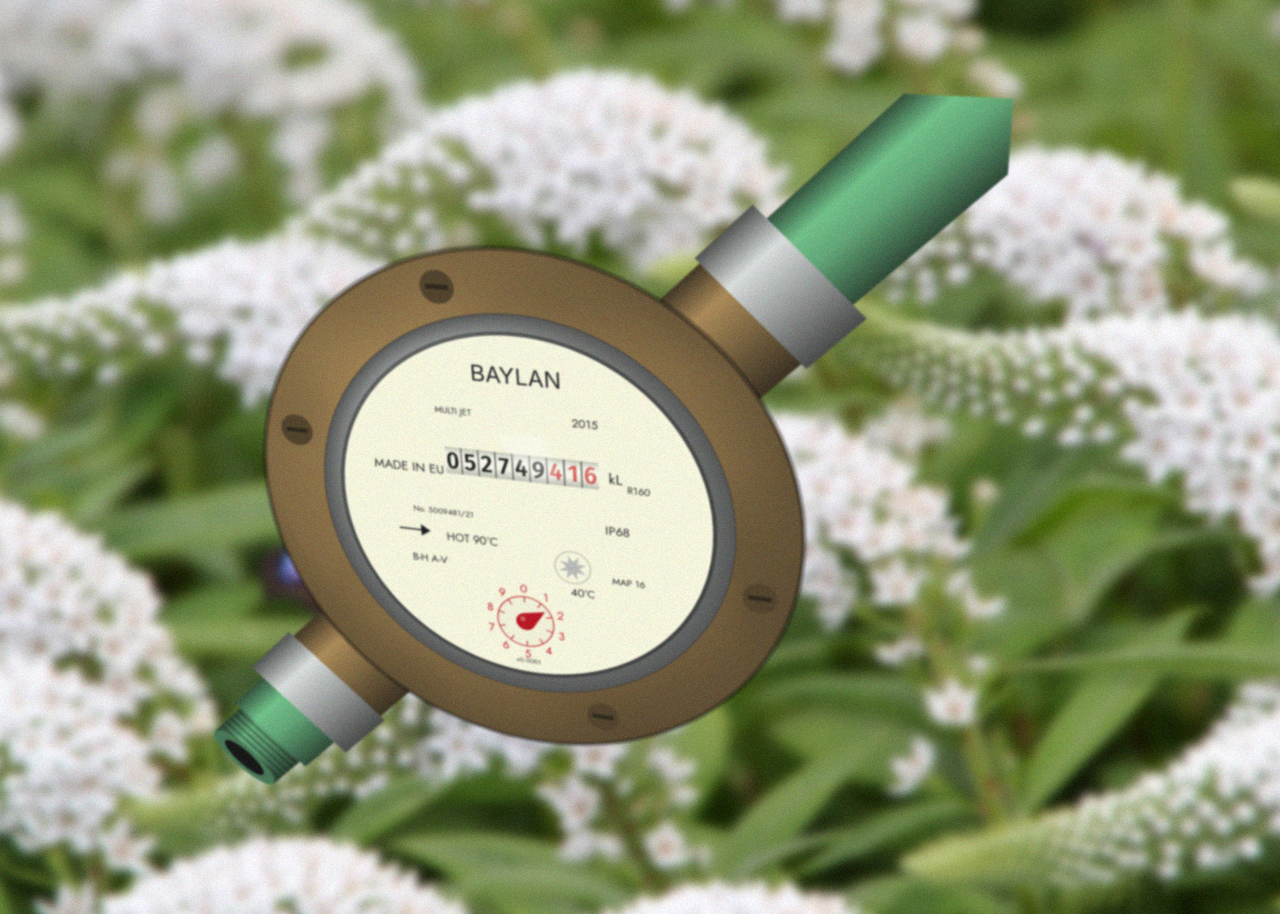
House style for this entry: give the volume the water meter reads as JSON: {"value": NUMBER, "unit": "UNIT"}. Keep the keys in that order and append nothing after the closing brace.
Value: {"value": 52749.4161, "unit": "kL"}
